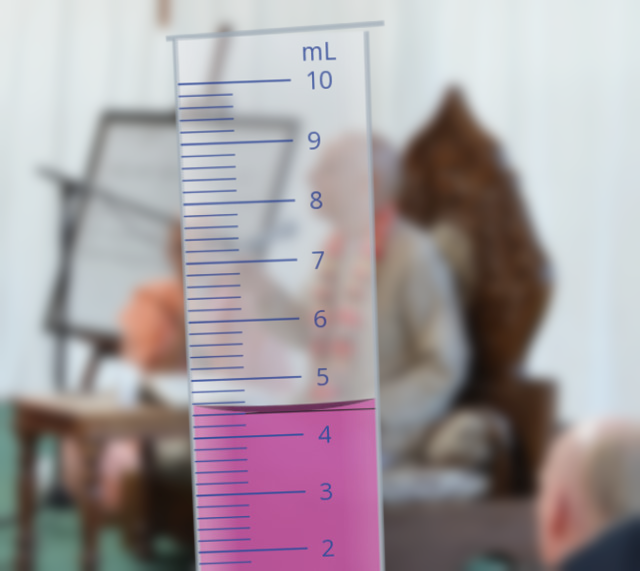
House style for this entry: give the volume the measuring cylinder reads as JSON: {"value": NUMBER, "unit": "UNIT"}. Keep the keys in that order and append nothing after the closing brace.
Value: {"value": 4.4, "unit": "mL"}
